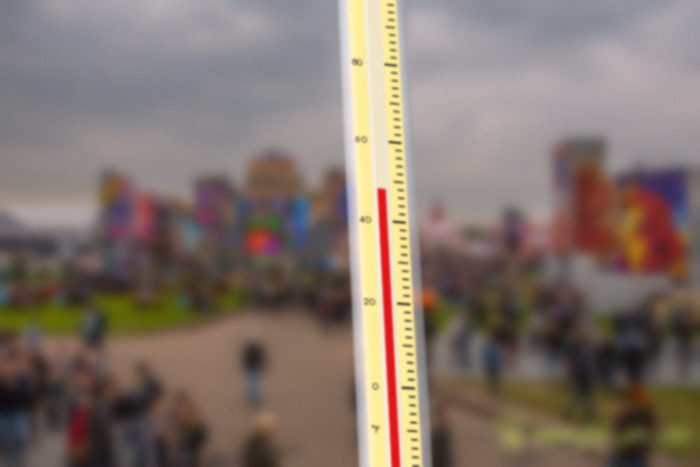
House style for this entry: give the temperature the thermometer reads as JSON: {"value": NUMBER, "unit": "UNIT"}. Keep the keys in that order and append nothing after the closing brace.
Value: {"value": 48, "unit": "°F"}
